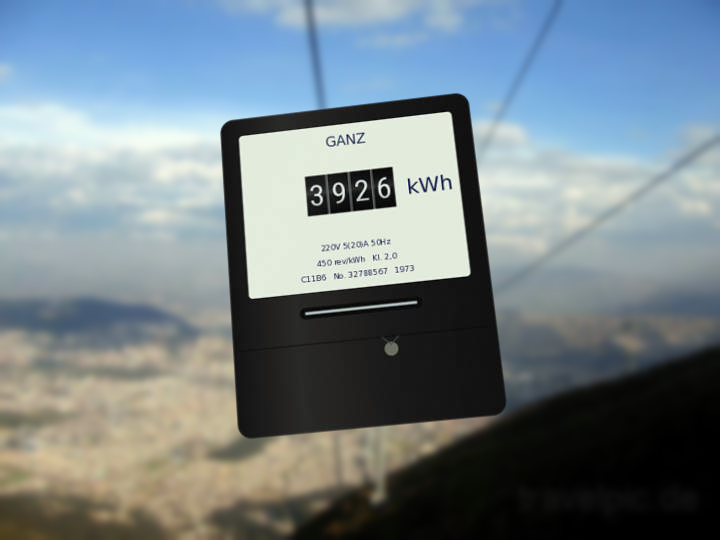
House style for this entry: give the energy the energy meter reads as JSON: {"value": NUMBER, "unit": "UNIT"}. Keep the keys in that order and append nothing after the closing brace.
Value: {"value": 3926, "unit": "kWh"}
